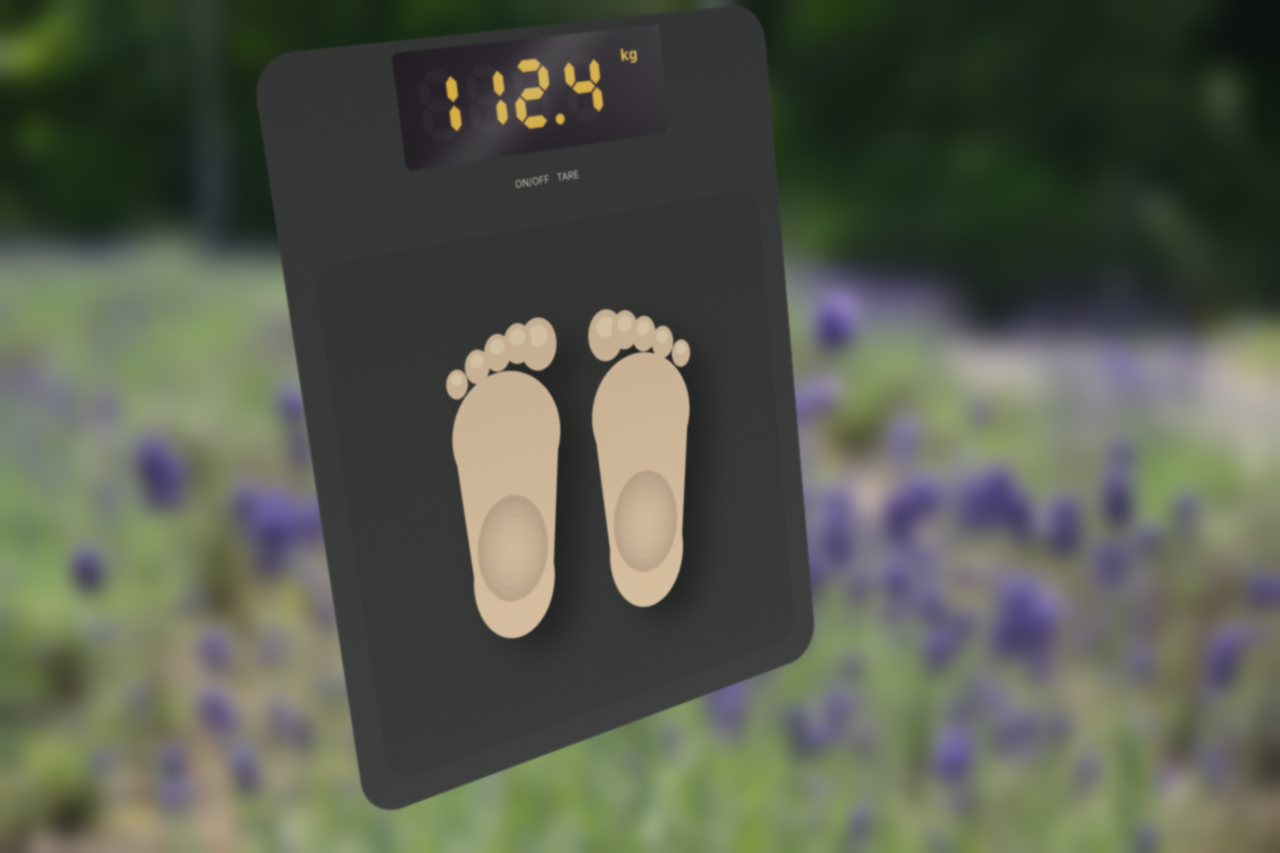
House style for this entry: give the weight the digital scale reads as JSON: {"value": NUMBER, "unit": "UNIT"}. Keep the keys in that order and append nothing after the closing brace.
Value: {"value": 112.4, "unit": "kg"}
